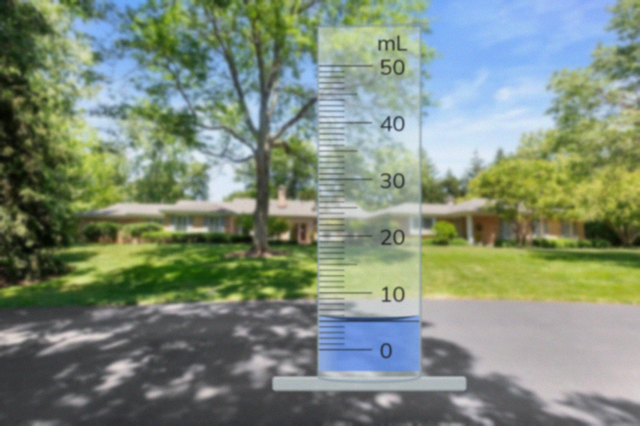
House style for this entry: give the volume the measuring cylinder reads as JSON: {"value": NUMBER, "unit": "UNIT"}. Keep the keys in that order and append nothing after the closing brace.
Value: {"value": 5, "unit": "mL"}
